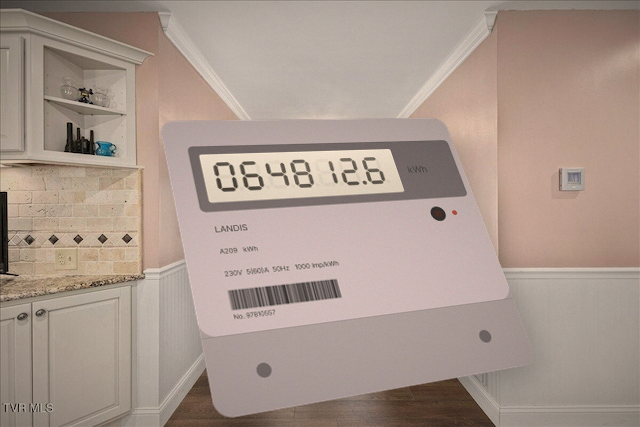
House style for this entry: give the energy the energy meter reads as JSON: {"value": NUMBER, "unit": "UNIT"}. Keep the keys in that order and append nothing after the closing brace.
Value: {"value": 64812.6, "unit": "kWh"}
